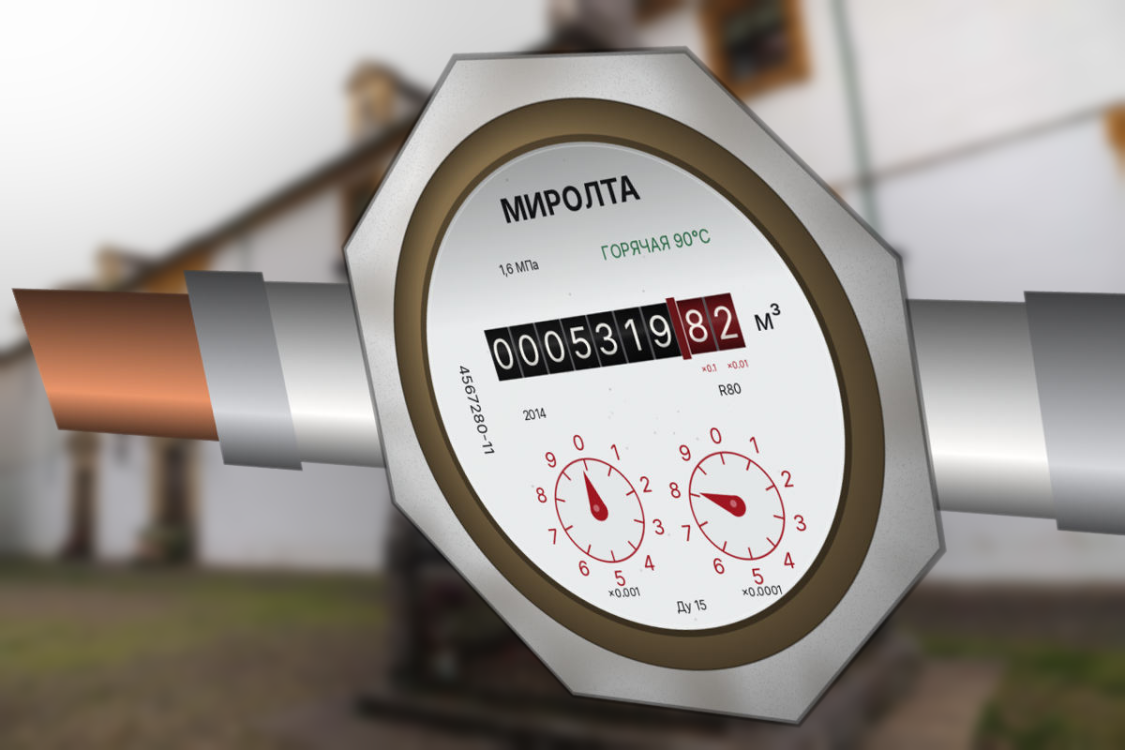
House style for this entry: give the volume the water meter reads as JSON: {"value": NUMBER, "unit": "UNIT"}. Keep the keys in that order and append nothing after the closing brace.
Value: {"value": 5319.8198, "unit": "m³"}
